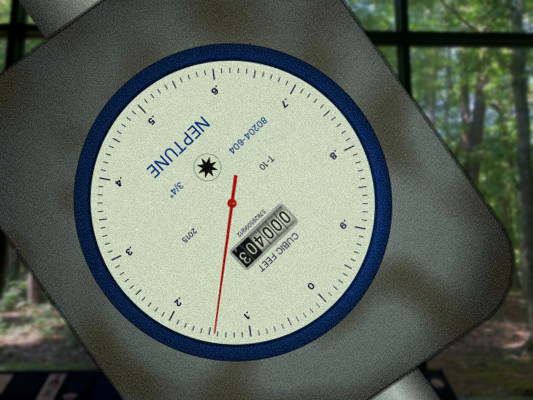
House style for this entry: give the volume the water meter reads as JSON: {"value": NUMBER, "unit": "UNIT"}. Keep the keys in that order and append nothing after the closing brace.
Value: {"value": 403.14, "unit": "ft³"}
